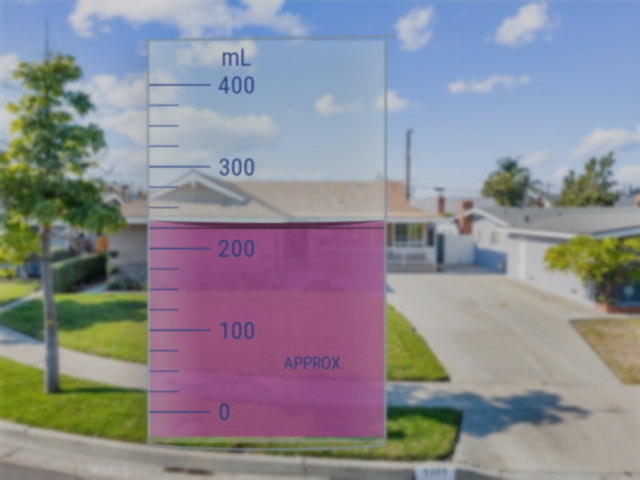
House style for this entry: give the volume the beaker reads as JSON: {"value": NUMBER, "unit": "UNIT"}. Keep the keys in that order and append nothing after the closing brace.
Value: {"value": 225, "unit": "mL"}
